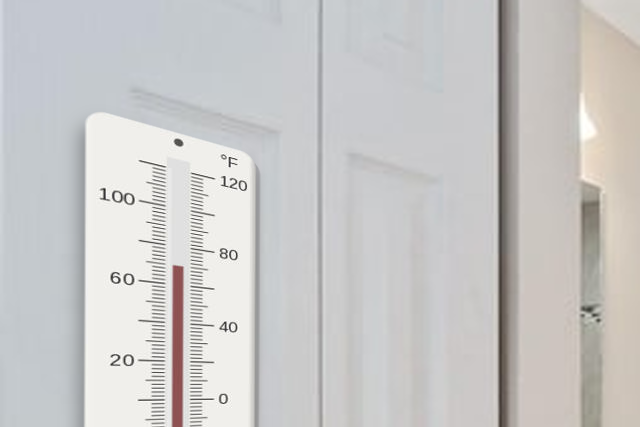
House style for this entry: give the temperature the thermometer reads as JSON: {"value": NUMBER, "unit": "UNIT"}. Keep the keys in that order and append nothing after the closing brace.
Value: {"value": 70, "unit": "°F"}
